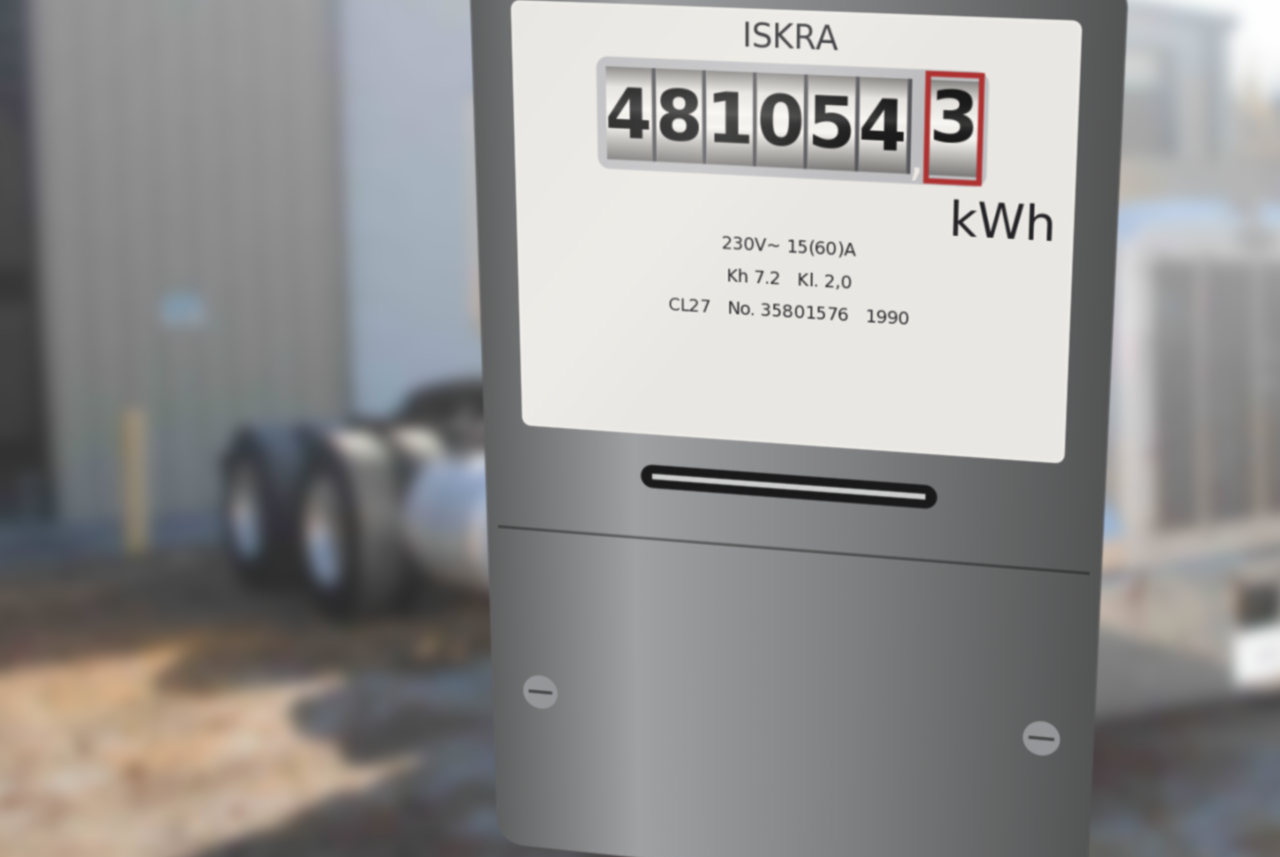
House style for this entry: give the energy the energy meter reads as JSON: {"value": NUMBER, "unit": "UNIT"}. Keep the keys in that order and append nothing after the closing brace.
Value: {"value": 481054.3, "unit": "kWh"}
